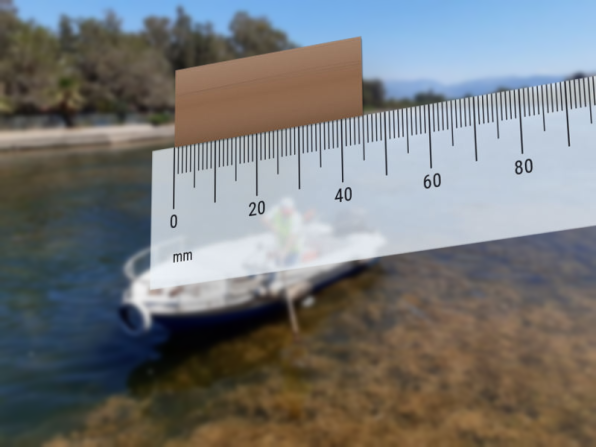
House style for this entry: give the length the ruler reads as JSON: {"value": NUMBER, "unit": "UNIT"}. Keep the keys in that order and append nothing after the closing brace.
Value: {"value": 45, "unit": "mm"}
